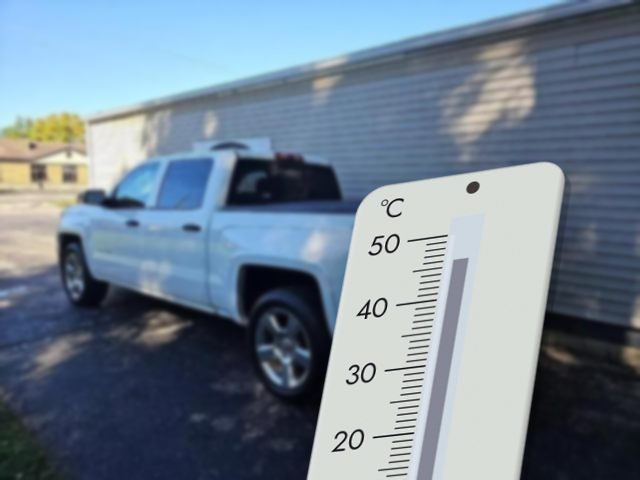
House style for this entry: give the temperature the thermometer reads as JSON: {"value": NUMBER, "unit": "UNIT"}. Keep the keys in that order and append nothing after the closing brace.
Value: {"value": 46, "unit": "°C"}
